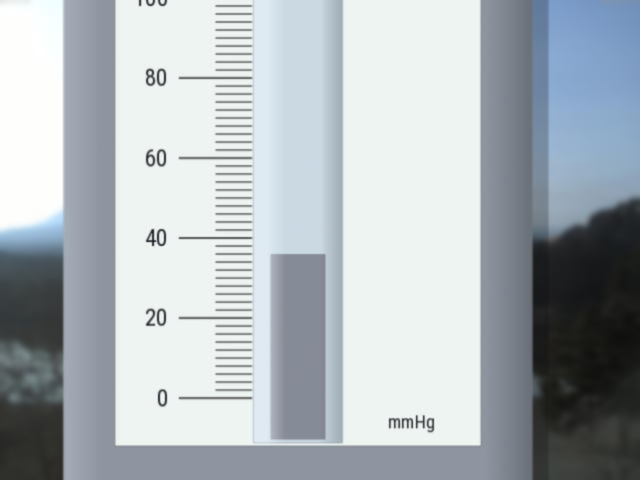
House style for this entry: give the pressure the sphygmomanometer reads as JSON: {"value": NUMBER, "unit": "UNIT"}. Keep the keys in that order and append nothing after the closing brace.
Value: {"value": 36, "unit": "mmHg"}
